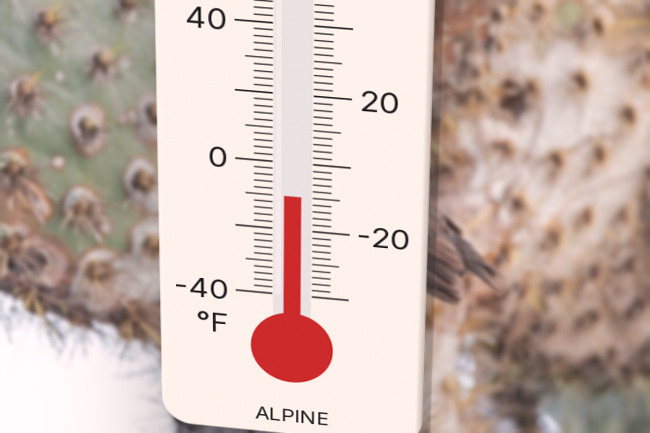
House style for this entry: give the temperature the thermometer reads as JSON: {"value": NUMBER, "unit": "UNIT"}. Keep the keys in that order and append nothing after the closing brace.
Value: {"value": -10, "unit": "°F"}
